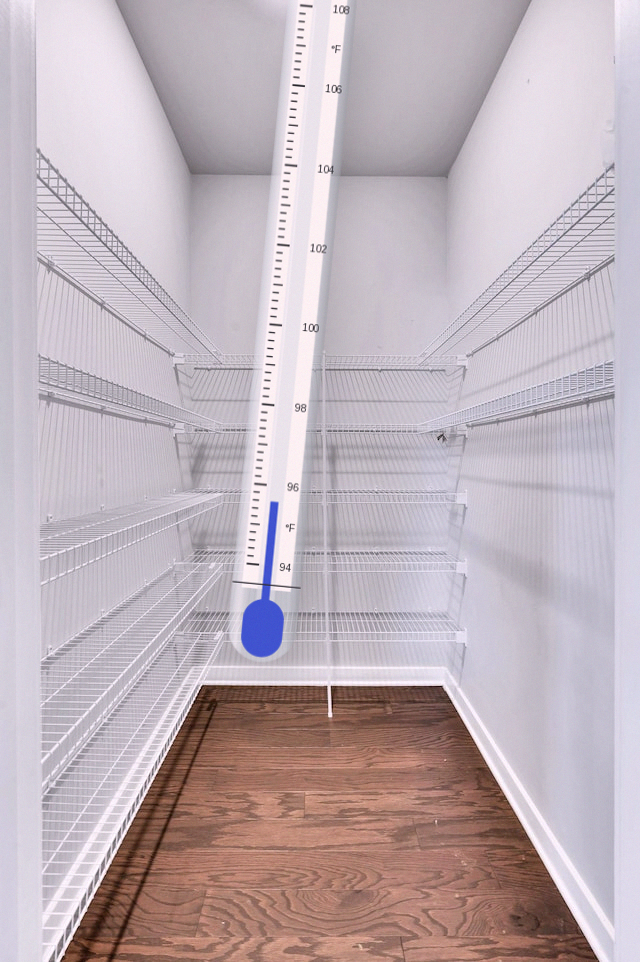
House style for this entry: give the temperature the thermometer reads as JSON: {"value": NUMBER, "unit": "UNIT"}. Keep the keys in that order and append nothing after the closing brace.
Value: {"value": 95.6, "unit": "°F"}
